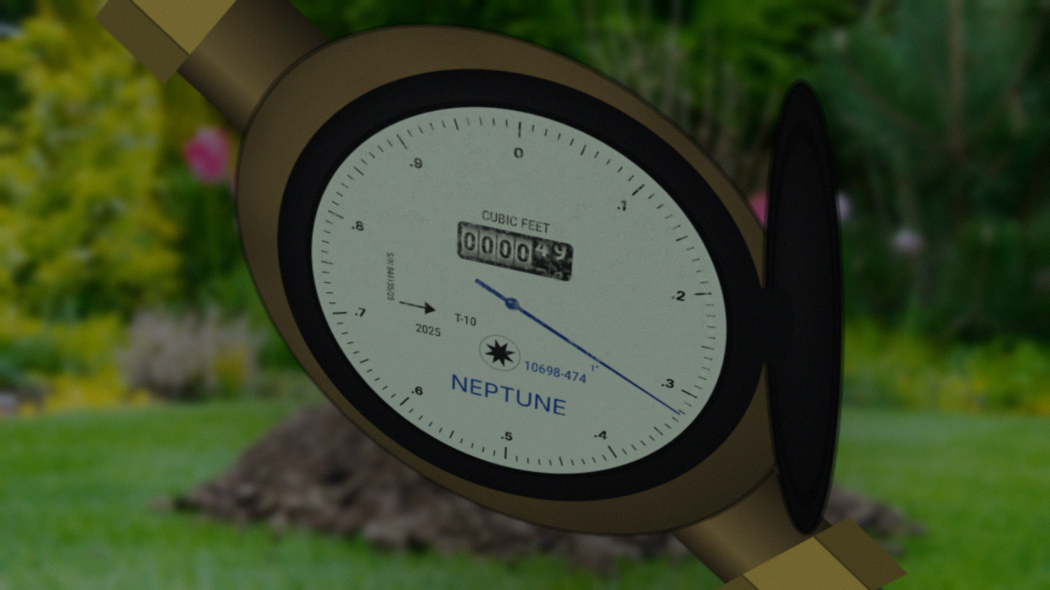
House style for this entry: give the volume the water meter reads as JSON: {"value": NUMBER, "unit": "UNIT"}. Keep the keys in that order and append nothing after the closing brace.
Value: {"value": 49.32, "unit": "ft³"}
